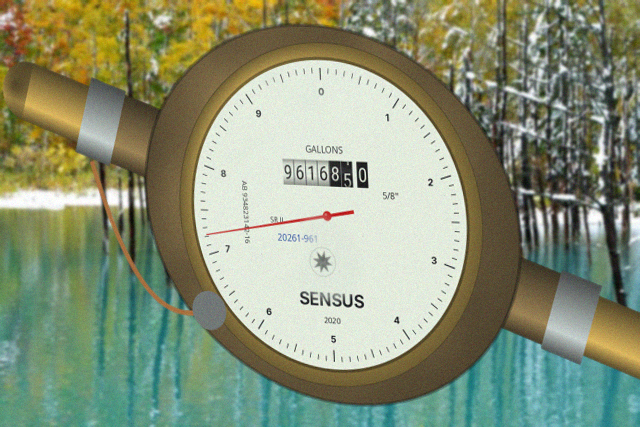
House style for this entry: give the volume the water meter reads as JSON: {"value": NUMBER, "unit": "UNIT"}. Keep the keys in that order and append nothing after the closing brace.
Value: {"value": 9616847.2, "unit": "gal"}
